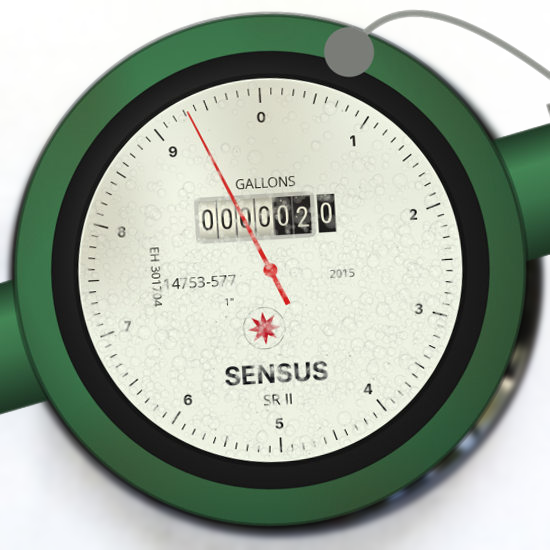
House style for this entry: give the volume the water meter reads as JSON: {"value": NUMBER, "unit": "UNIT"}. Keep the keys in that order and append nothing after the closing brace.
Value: {"value": 19.3, "unit": "gal"}
